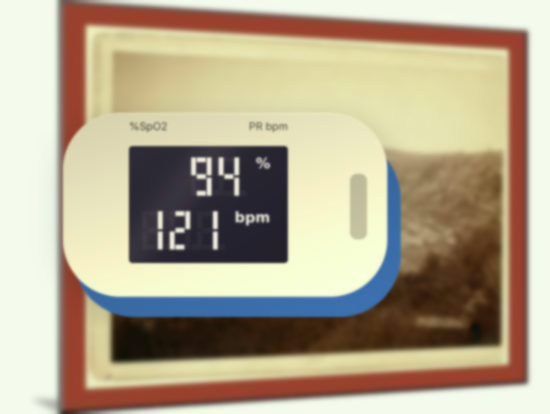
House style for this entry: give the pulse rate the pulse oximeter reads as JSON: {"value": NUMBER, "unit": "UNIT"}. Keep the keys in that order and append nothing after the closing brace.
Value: {"value": 121, "unit": "bpm"}
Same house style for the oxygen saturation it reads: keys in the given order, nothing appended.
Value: {"value": 94, "unit": "%"}
